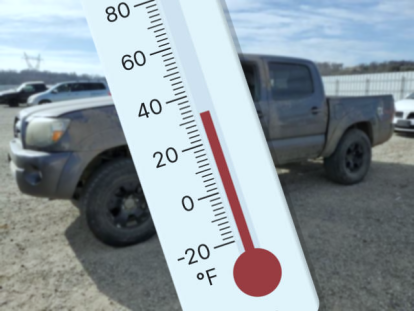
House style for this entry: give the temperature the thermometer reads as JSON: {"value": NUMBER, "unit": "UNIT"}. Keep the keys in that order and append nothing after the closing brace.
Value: {"value": 32, "unit": "°F"}
